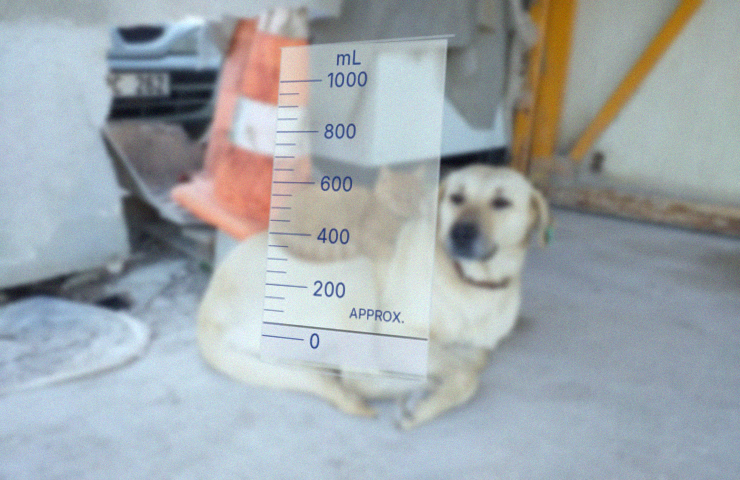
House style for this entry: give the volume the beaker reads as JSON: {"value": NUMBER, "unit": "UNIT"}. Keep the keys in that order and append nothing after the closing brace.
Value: {"value": 50, "unit": "mL"}
